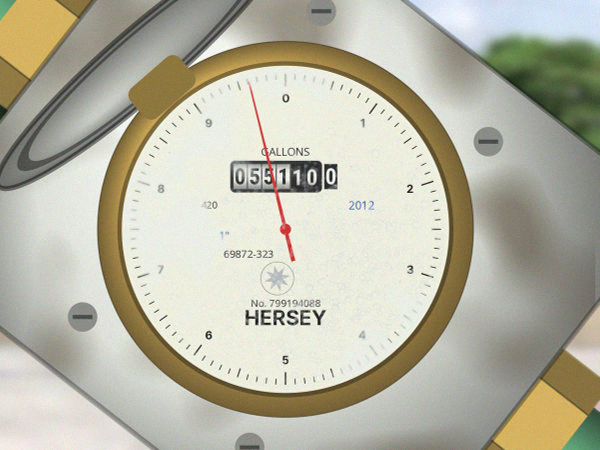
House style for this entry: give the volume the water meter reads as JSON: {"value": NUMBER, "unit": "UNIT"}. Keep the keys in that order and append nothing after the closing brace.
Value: {"value": 551099.6, "unit": "gal"}
